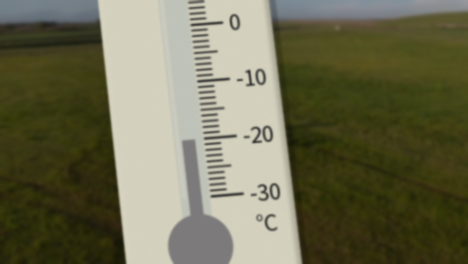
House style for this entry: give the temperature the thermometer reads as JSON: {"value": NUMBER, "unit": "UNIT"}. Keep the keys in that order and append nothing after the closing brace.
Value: {"value": -20, "unit": "°C"}
